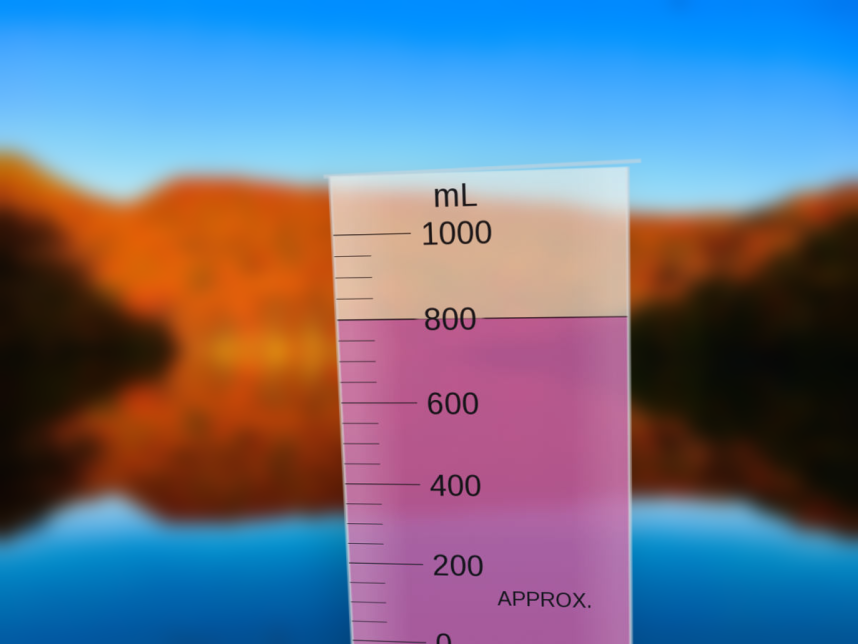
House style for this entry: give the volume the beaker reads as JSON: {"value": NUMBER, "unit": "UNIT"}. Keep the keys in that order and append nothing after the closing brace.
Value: {"value": 800, "unit": "mL"}
